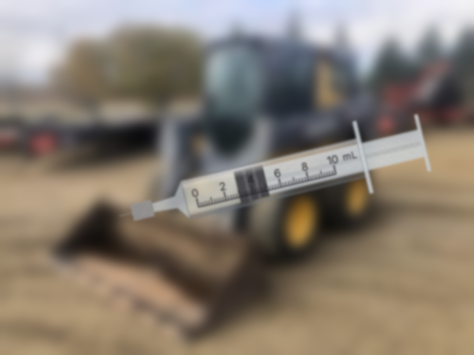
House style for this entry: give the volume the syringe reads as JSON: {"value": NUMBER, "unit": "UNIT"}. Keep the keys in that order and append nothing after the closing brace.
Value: {"value": 3, "unit": "mL"}
